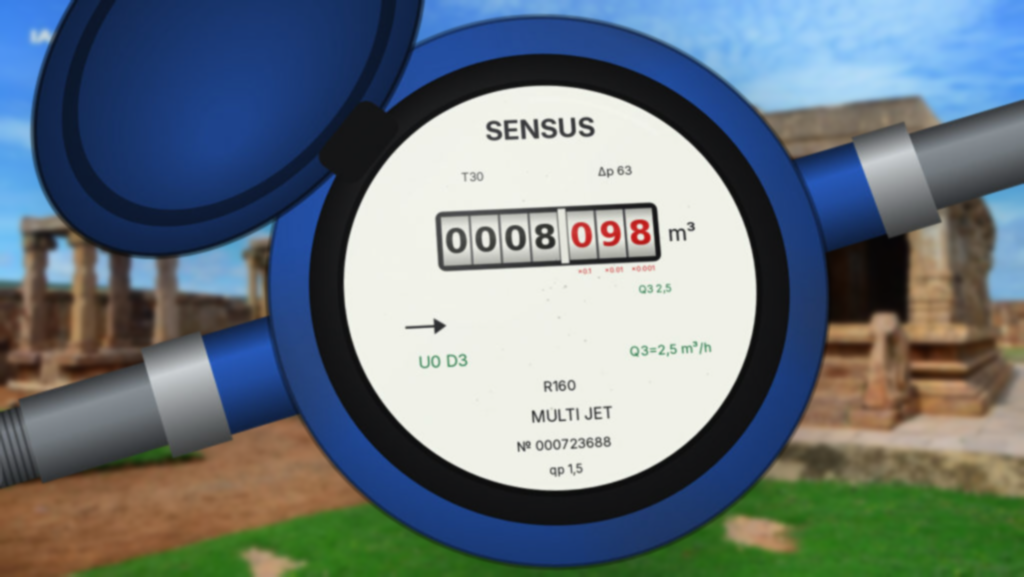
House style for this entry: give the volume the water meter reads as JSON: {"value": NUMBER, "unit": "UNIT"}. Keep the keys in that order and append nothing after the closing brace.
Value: {"value": 8.098, "unit": "m³"}
